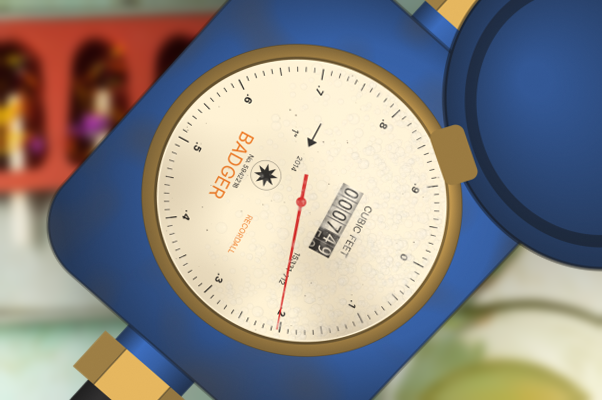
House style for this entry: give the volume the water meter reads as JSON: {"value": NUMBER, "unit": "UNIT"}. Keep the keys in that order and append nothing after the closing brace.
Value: {"value": 749.20, "unit": "ft³"}
